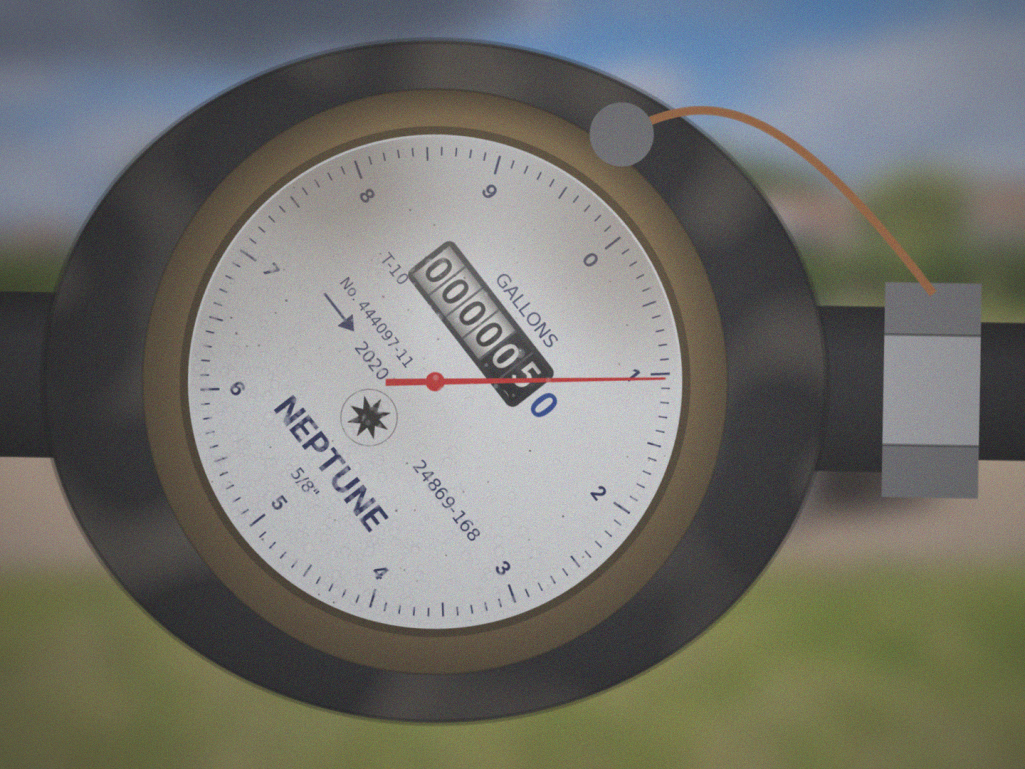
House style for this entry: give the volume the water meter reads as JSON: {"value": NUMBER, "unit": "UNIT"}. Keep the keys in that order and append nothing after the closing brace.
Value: {"value": 51.0, "unit": "gal"}
